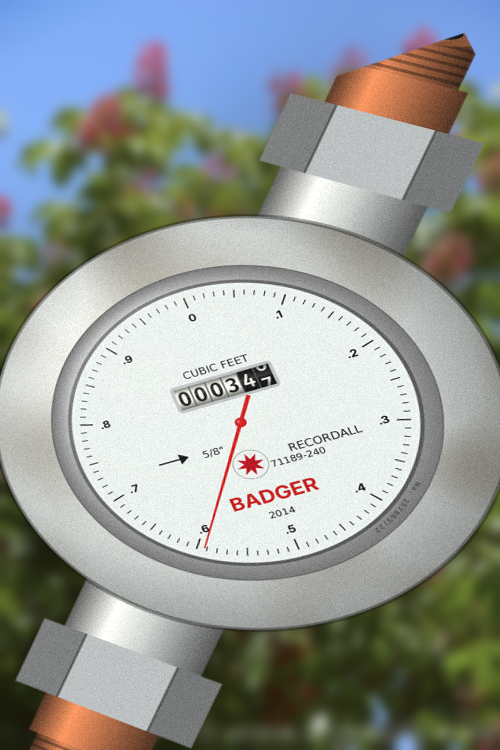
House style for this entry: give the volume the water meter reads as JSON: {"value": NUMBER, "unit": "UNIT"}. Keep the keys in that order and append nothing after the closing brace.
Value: {"value": 346.59, "unit": "ft³"}
